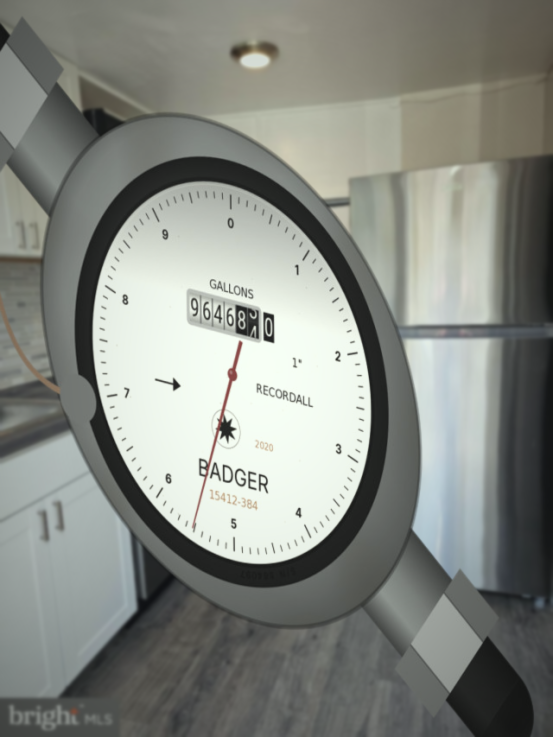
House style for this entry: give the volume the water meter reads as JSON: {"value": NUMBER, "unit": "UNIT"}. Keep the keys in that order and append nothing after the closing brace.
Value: {"value": 9646835.5, "unit": "gal"}
